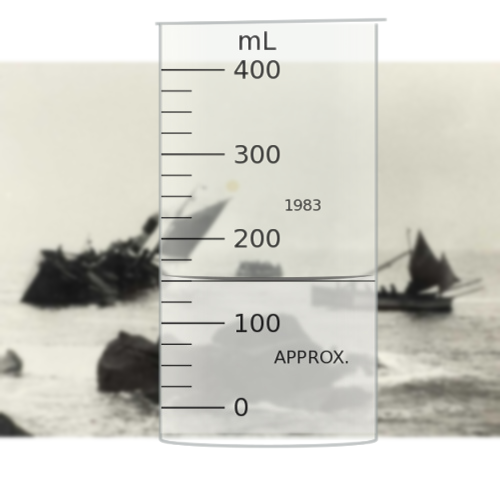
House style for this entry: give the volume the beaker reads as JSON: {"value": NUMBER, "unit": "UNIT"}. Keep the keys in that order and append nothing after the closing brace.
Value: {"value": 150, "unit": "mL"}
